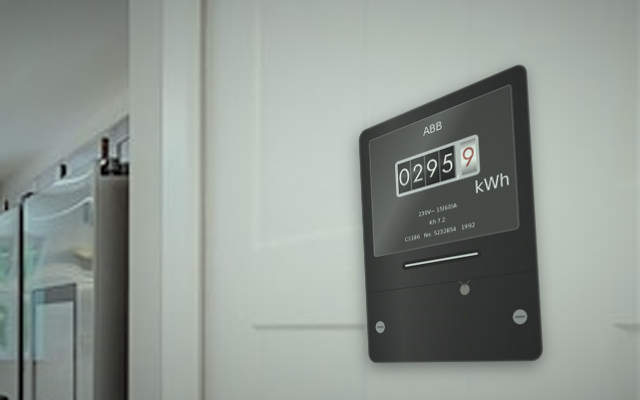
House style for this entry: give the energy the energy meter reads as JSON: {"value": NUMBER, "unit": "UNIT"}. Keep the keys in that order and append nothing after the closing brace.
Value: {"value": 295.9, "unit": "kWh"}
